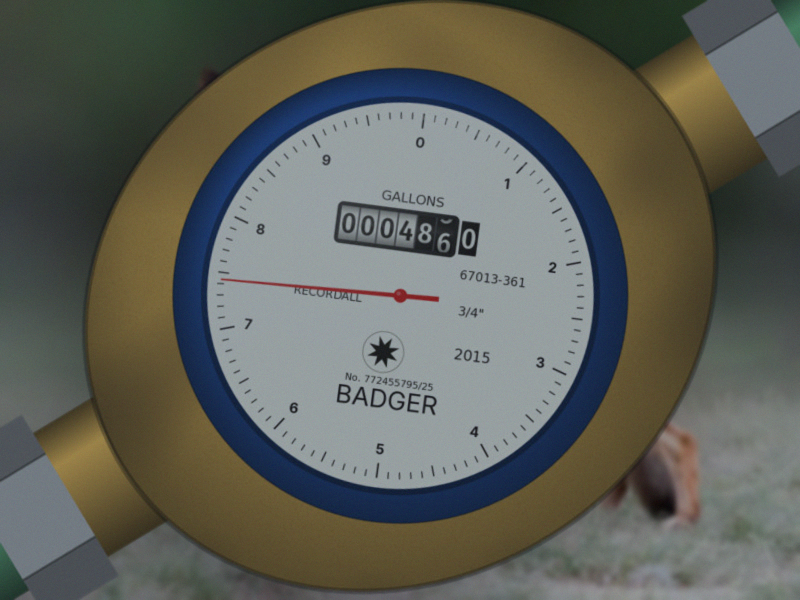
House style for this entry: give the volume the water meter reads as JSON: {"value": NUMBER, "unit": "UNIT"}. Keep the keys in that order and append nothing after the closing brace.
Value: {"value": 4857.4, "unit": "gal"}
